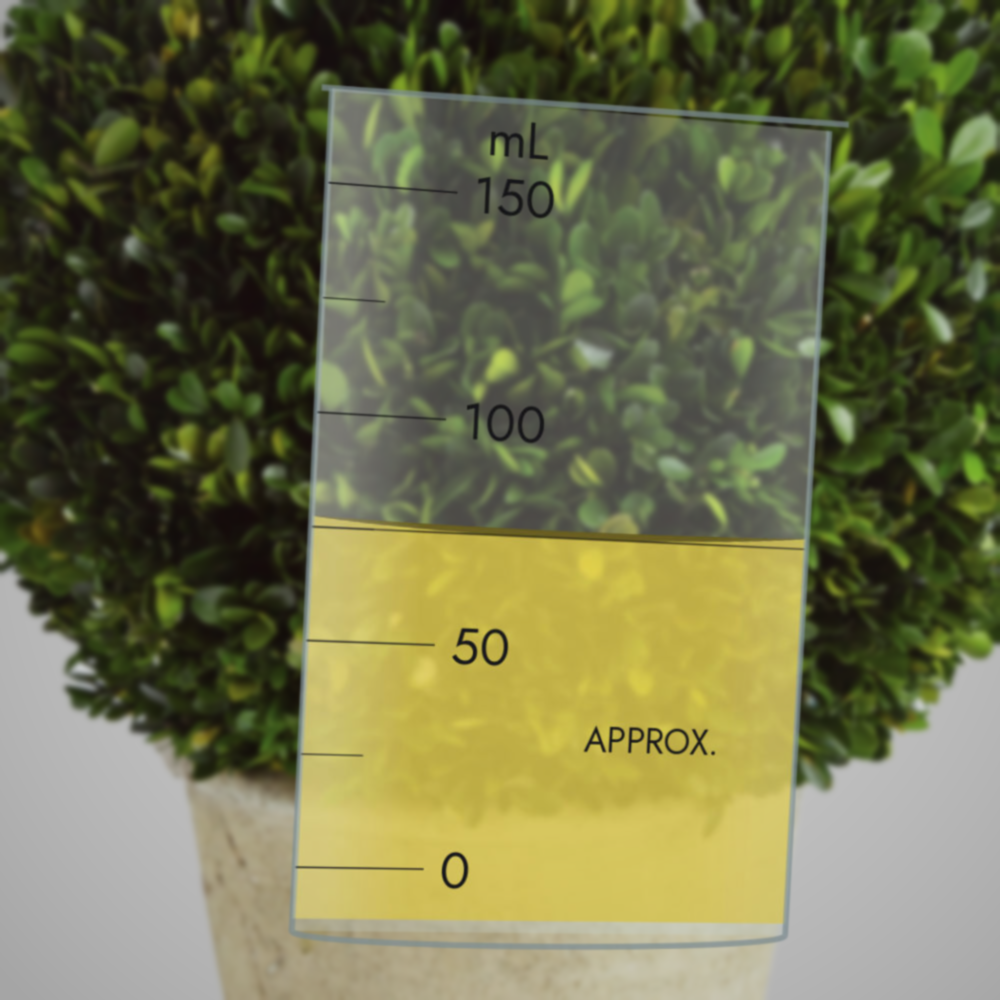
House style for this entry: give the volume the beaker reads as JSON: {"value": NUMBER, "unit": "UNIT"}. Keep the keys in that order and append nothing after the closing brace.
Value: {"value": 75, "unit": "mL"}
